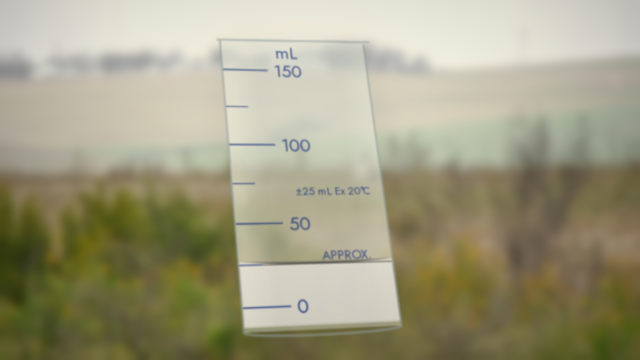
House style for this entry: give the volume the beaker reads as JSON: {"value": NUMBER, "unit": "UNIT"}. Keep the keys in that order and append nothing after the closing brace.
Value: {"value": 25, "unit": "mL"}
